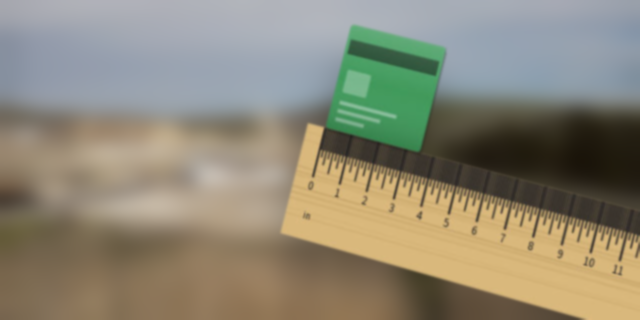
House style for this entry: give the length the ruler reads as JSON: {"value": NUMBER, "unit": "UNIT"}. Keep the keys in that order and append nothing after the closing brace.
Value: {"value": 3.5, "unit": "in"}
